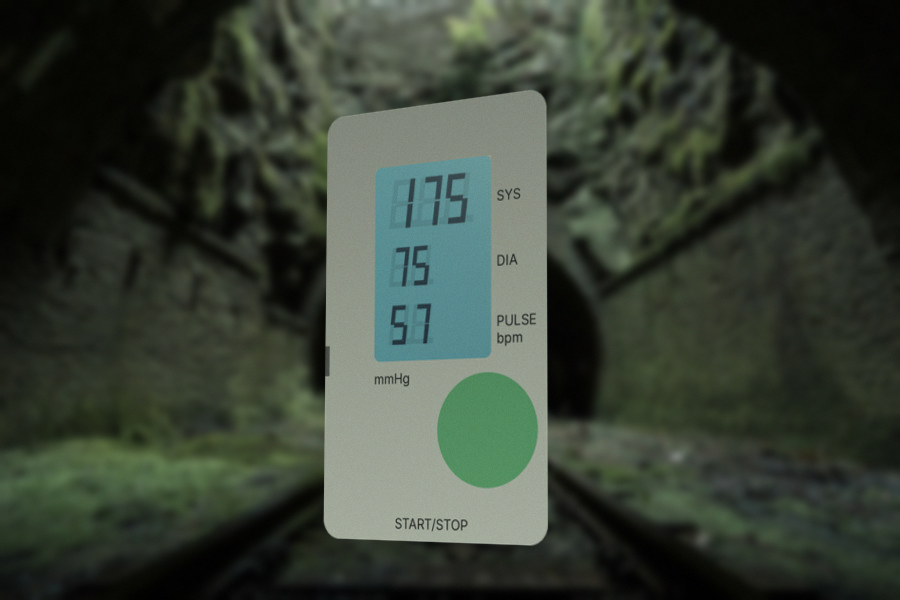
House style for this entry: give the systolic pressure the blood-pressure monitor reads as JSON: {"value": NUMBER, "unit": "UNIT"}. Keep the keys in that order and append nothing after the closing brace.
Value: {"value": 175, "unit": "mmHg"}
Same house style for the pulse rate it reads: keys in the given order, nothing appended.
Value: {"value": 57, "unit": "bpm"}
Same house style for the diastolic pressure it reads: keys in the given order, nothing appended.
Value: {"value": 75, "unit": "mmHg"}
